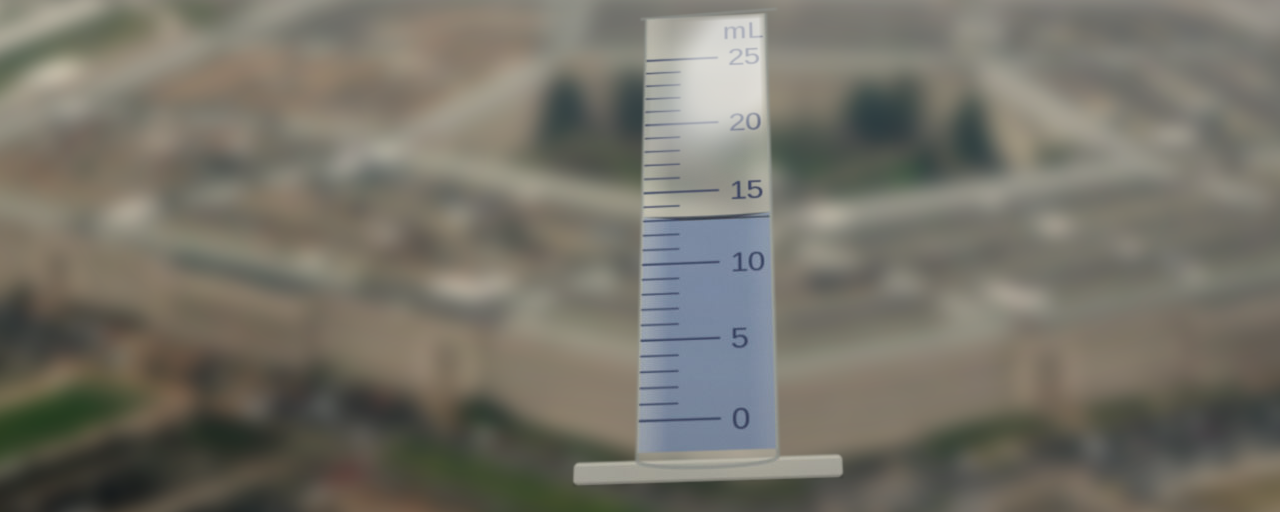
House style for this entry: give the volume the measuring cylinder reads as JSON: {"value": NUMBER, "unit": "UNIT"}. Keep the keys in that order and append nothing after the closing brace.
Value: {"value": 13, "unit": "mL"}
